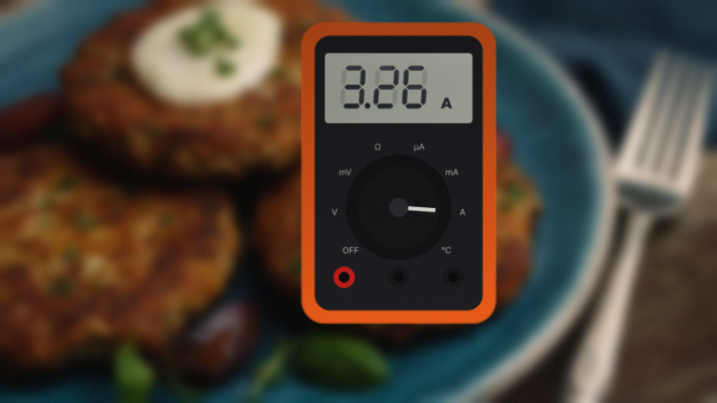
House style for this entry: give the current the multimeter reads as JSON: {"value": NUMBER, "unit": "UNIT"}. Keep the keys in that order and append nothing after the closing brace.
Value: {"value": 3.26, "unit": "A"}
